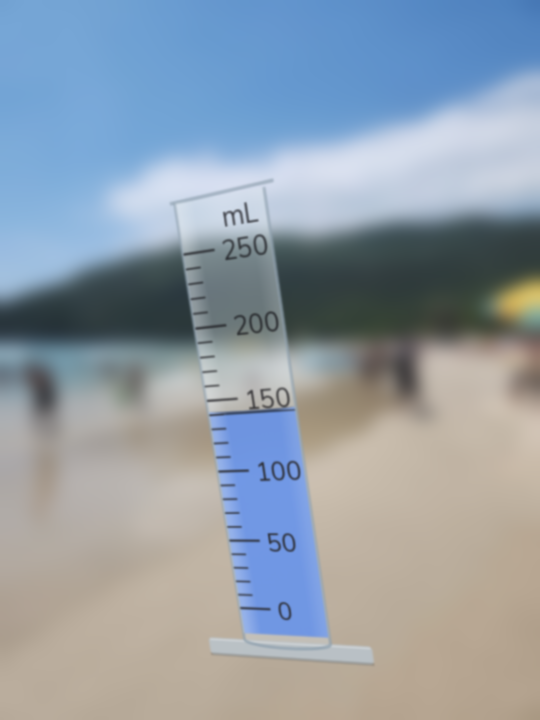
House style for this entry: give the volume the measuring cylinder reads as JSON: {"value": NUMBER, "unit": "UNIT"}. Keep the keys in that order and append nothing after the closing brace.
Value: {"value": 140, "unit": "mL"}
